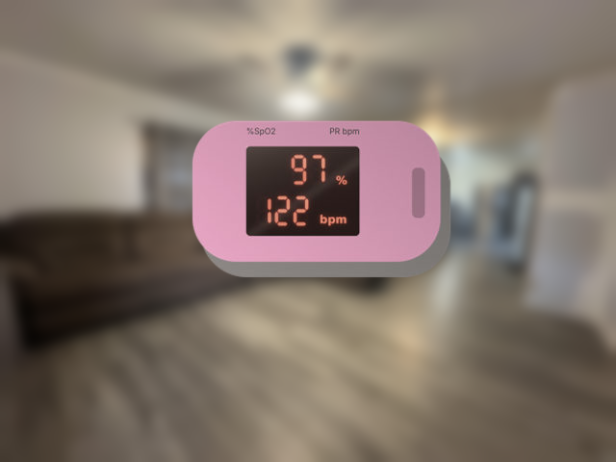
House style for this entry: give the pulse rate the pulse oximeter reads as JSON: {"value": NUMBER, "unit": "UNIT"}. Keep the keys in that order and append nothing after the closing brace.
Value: {"value": 122, "unit": "bpm"}
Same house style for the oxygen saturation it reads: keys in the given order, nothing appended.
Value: {"value": 97, "unit": "%"}
